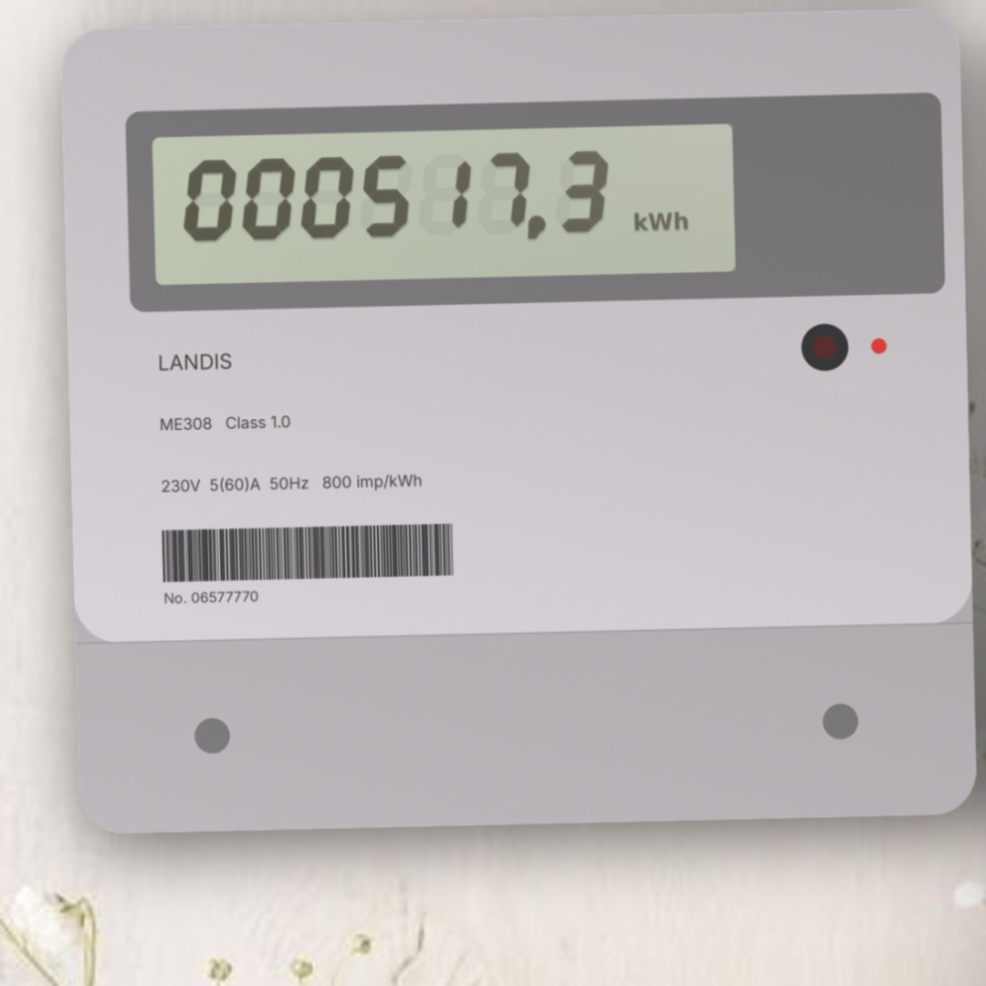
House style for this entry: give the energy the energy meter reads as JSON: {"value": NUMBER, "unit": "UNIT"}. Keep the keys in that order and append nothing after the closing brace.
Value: {"value": 517.3, "unit": "kWh"}
